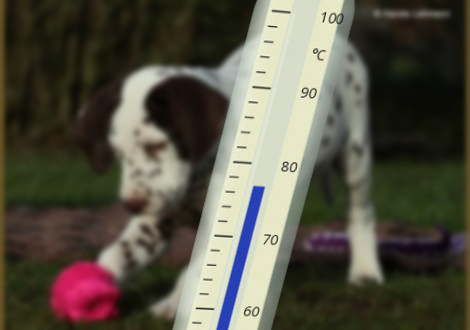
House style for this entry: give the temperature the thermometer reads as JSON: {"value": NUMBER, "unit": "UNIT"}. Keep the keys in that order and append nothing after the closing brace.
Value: {"value": 77, "unit": "°C"}
